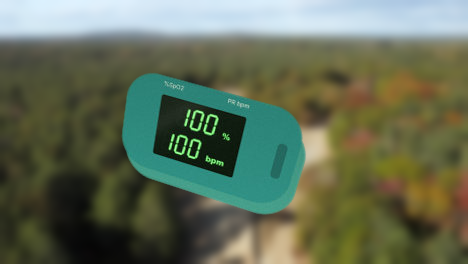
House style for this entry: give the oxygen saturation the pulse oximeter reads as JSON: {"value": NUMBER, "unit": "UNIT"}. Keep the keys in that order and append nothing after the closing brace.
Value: {"value": 100, "unit": "%"}
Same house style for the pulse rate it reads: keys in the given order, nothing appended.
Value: {"value": 100, "unit": "bpm"}
